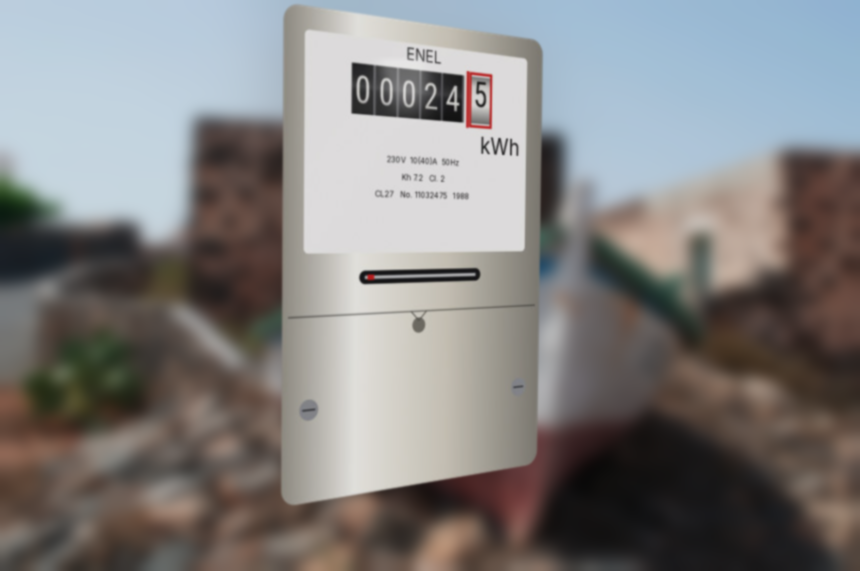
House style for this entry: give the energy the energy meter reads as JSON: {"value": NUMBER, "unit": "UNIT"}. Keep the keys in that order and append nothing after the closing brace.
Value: {"value": 24.5, "unit": "kWh"}
